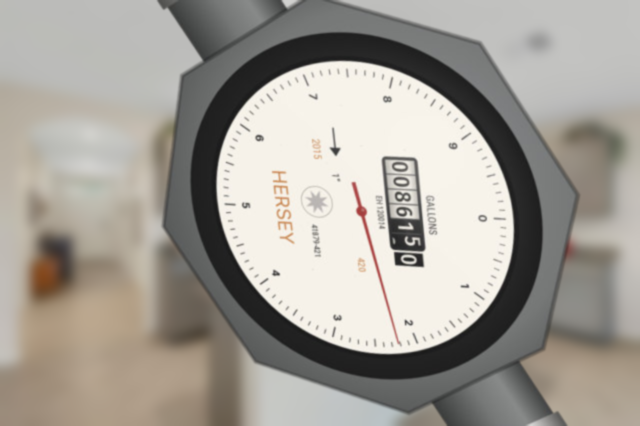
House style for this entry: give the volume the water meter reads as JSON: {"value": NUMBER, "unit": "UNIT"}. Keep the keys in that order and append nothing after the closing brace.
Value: {"value": 86152.2, "unit": "gal"}
